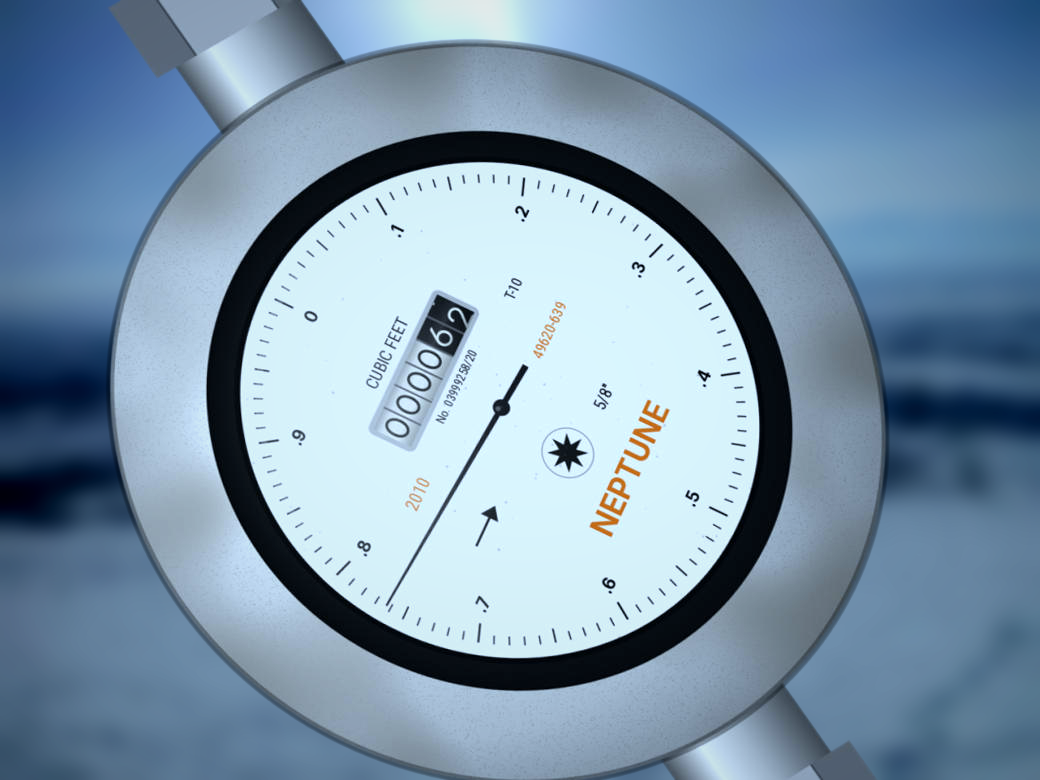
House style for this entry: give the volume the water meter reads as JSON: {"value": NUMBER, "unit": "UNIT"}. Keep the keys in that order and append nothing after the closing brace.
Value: {"value": 61.76, "unit": "ft³"}
